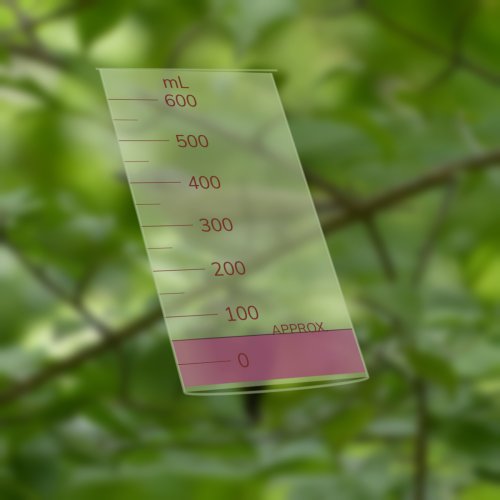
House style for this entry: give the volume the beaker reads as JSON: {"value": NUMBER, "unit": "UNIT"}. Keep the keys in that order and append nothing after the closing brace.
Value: {"value": 50, "unit": "mL"}
